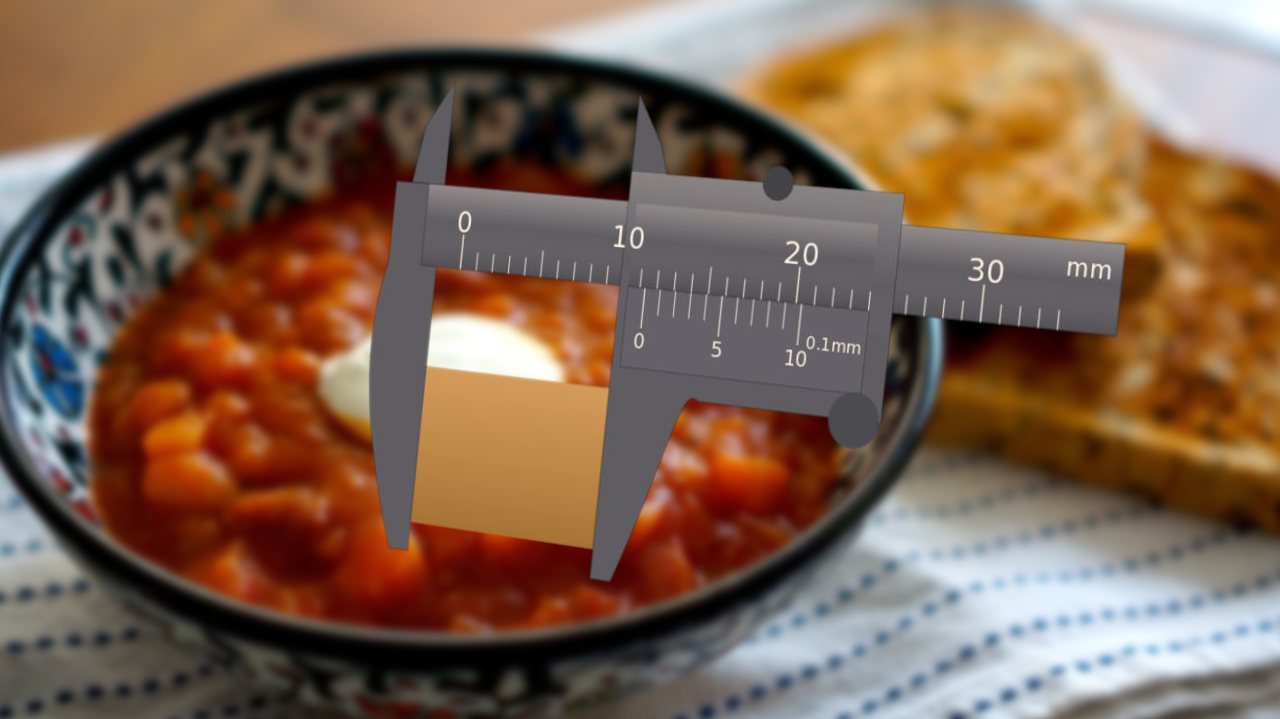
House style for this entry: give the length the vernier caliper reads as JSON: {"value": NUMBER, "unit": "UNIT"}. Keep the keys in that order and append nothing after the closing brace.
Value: {"value": 11.3, "unit": "mm"}
